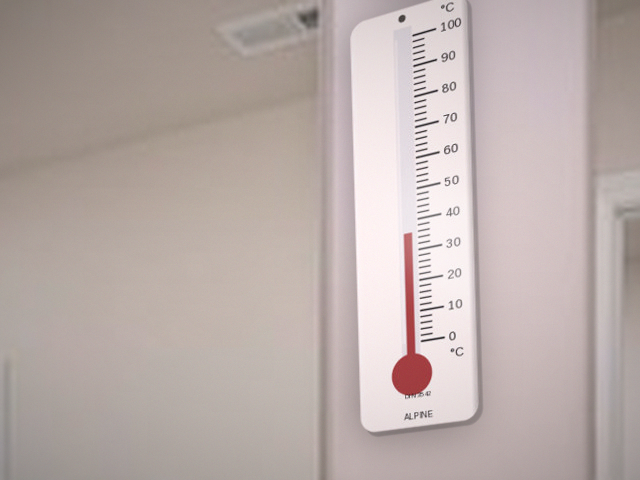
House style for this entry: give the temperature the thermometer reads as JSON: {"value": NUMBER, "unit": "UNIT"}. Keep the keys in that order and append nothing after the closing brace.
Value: {"value": 36, "unit": "°C"}
